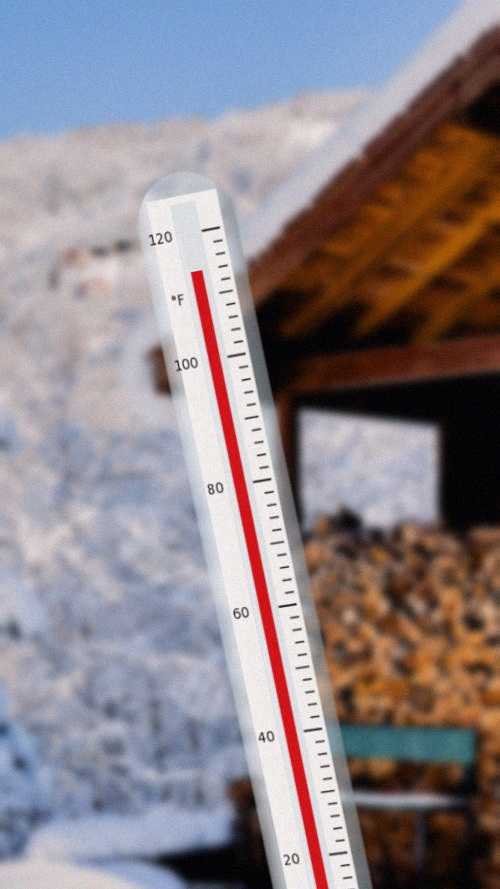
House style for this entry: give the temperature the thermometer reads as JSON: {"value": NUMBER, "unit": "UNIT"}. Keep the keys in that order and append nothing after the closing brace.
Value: {"value": 114, "unit": "°F"}
